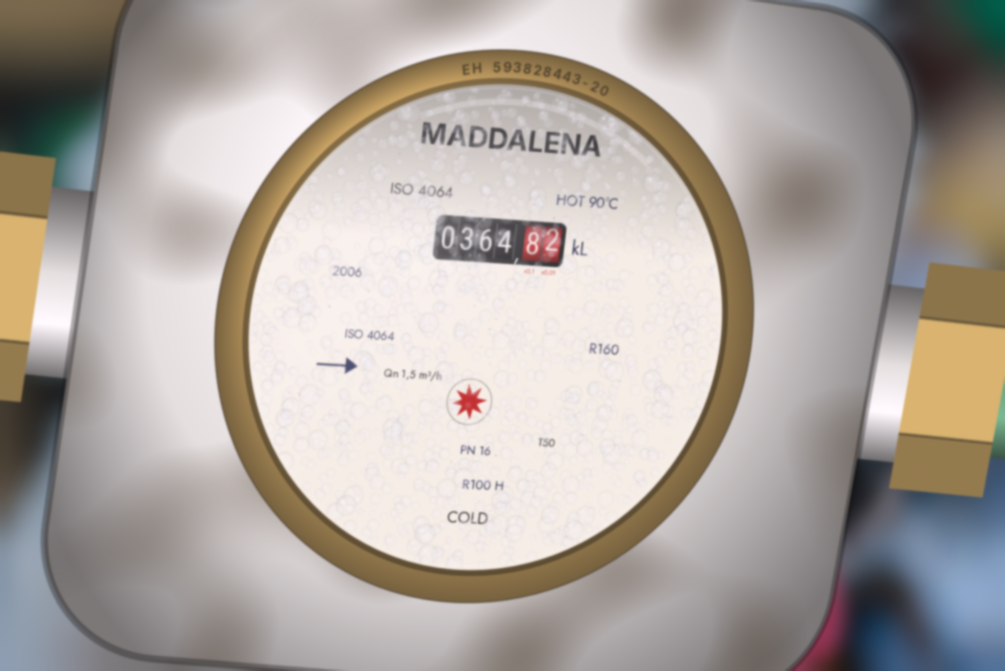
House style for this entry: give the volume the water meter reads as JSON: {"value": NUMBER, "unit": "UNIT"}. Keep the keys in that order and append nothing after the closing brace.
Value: {"value": 364.82, "unit": "kL"}
